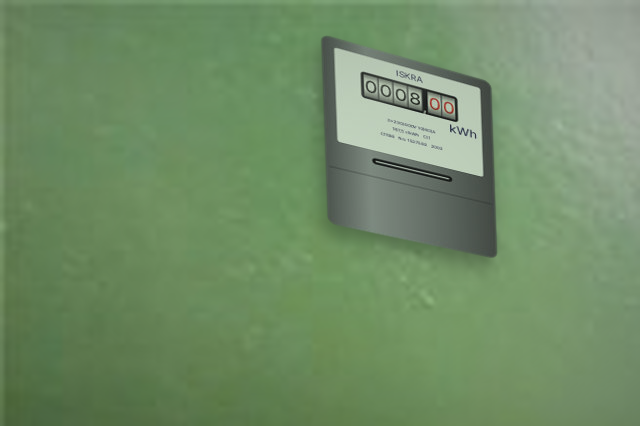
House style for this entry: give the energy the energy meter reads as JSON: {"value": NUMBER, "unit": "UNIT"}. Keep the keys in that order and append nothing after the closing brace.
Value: {"value": 8.00, "unit": "kWh"}
